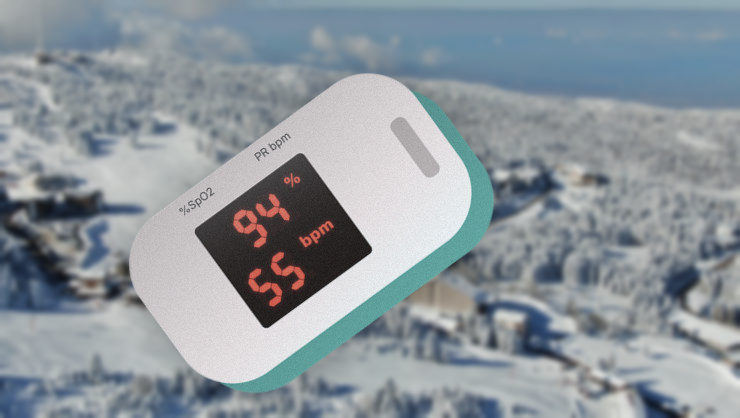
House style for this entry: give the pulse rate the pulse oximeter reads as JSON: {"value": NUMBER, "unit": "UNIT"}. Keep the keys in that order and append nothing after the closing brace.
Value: {"value": 55, "unit": "bpm"}
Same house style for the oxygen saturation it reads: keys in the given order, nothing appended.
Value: {"value": 94, "unit": "%"}
